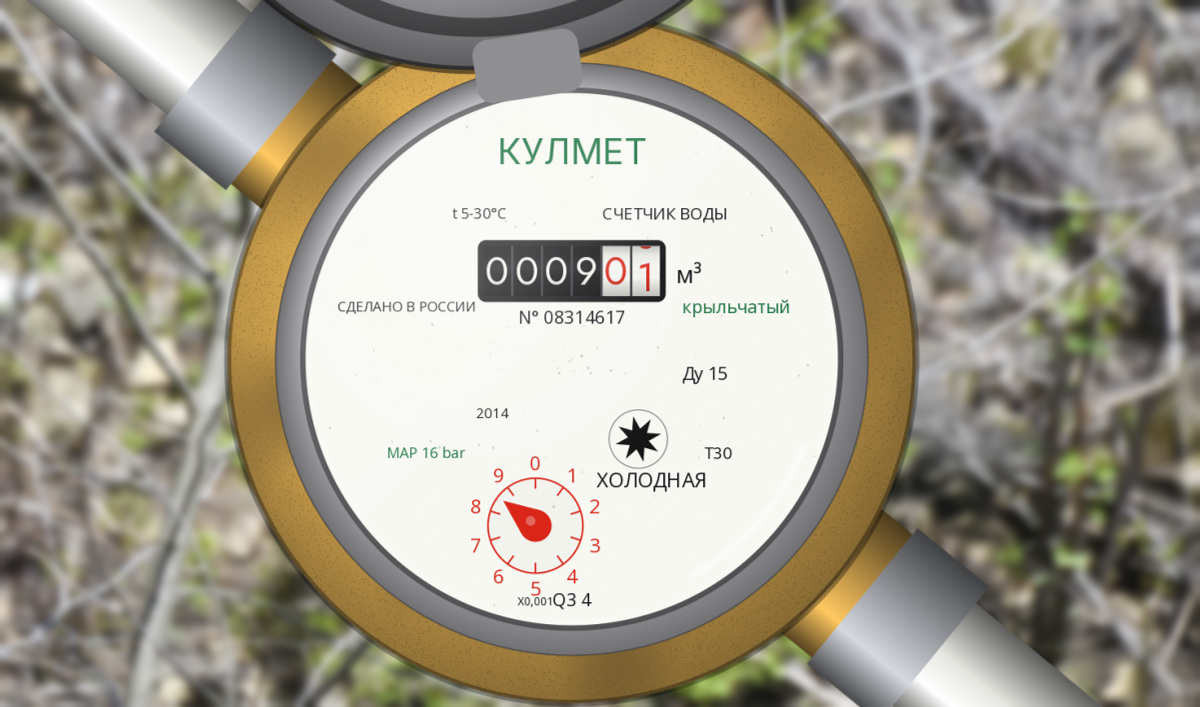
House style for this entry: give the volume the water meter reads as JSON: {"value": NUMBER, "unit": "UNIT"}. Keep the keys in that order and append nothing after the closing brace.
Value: {"value": 9.008, "unit": "m³"}
